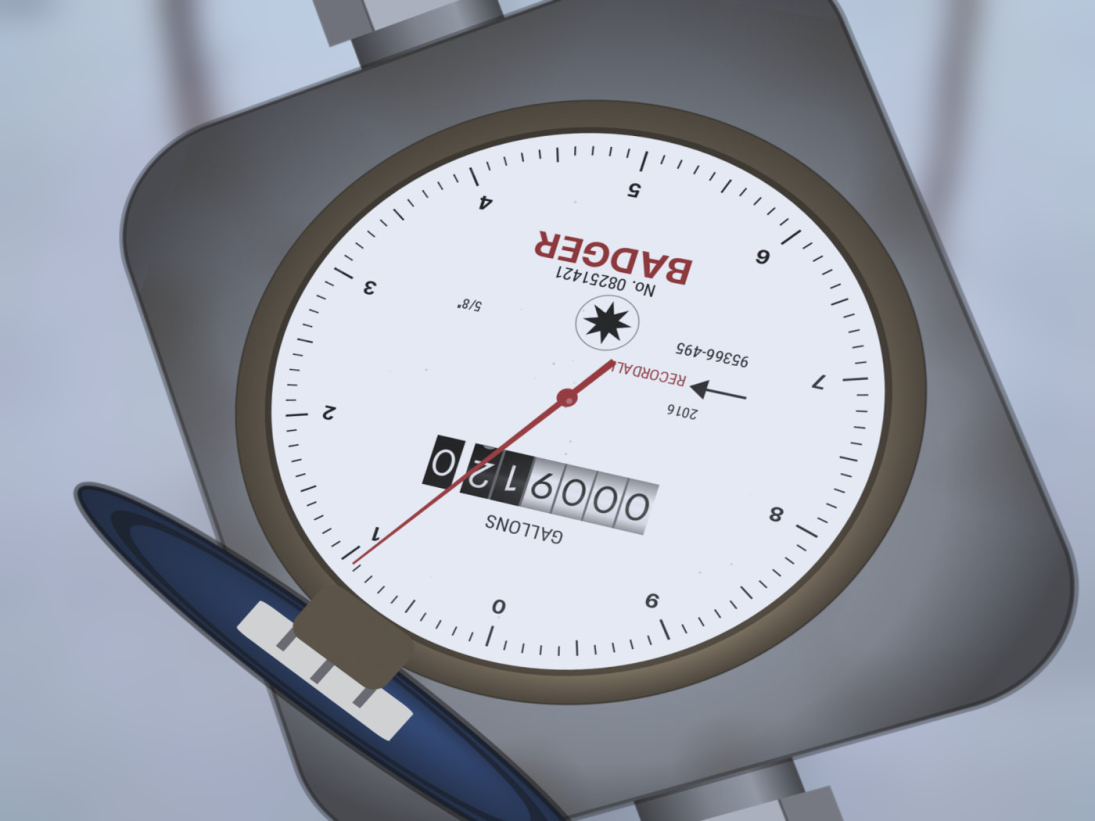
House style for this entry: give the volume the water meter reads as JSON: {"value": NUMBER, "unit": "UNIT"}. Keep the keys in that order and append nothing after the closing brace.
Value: {"value": 9120.9, "unit": "gal"}
